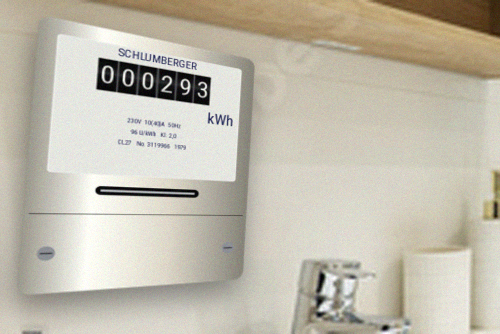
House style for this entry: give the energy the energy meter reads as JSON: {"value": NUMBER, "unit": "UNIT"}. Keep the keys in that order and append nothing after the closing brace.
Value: {"value": 293, "unit": "kWh"}
